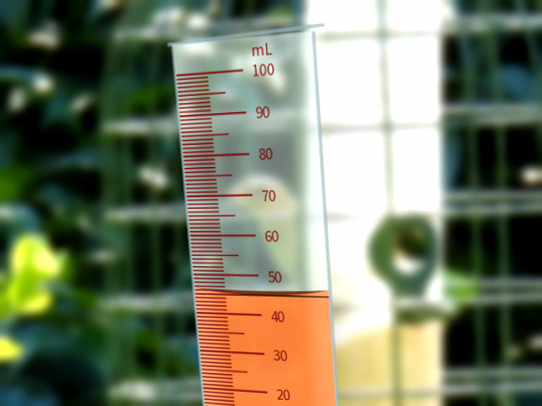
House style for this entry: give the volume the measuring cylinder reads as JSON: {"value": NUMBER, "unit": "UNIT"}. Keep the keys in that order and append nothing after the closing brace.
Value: {"value": 45, "unit": "mL"}
